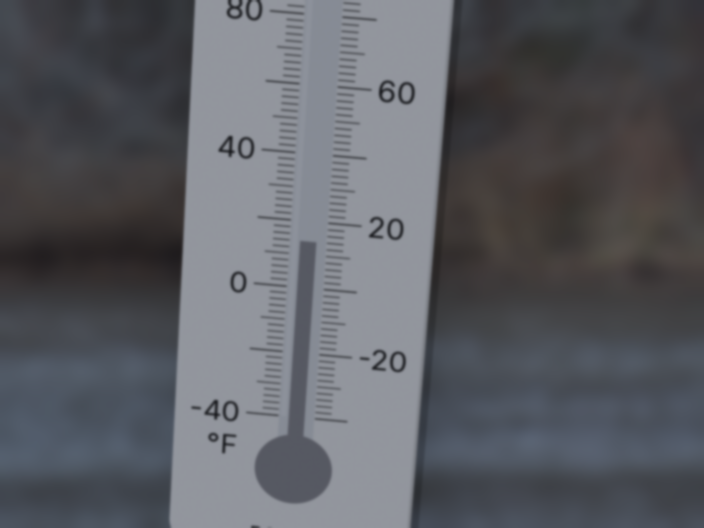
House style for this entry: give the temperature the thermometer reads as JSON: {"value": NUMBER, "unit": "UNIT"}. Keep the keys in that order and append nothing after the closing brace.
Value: {"value": 14, "unit": "°F"}
